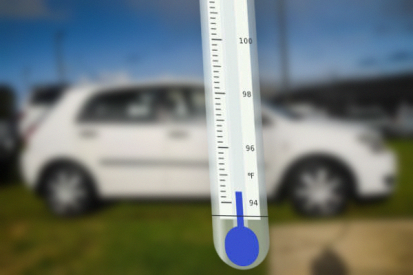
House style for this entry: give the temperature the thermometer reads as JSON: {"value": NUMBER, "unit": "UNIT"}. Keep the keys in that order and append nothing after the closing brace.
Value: {"value": 94.4, "unit": "°F"}
